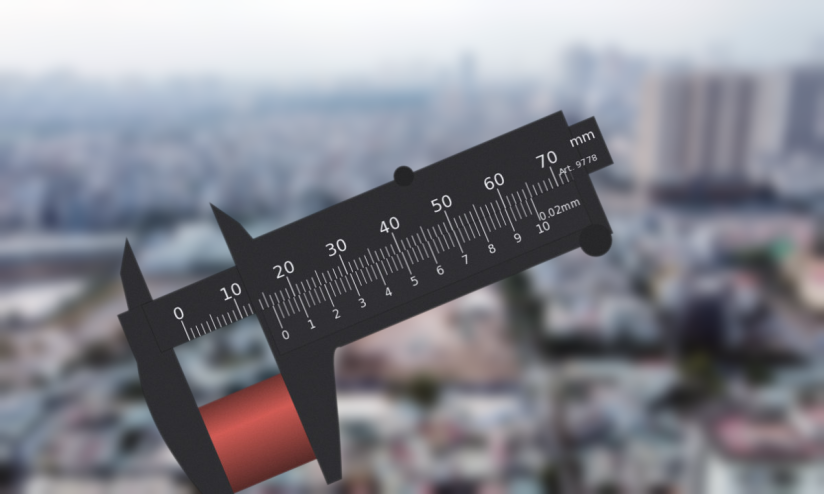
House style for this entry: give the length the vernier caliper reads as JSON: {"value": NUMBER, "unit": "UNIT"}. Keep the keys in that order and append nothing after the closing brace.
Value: {"value": 15.8, "unit": "mm"}
